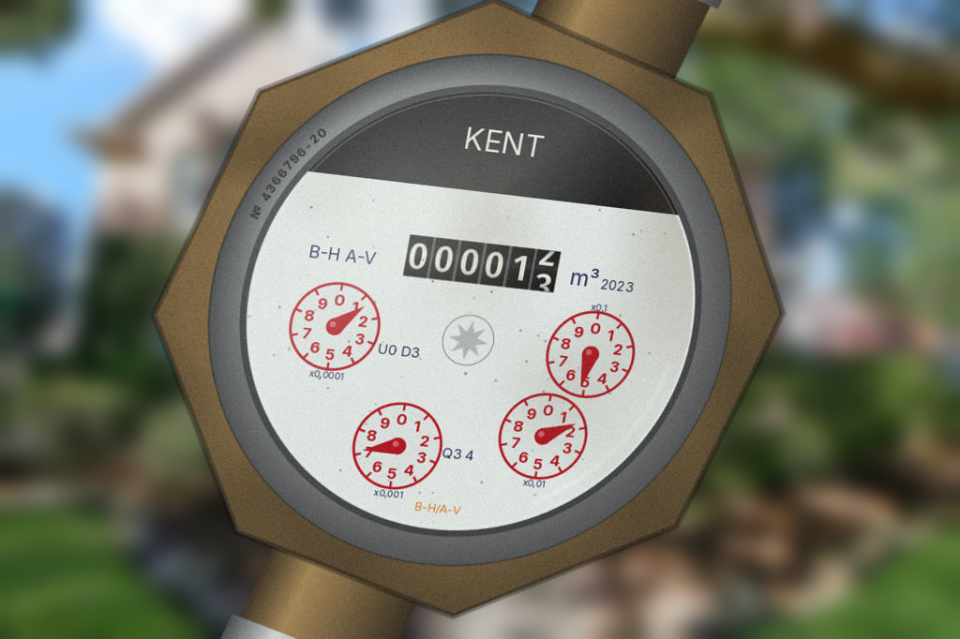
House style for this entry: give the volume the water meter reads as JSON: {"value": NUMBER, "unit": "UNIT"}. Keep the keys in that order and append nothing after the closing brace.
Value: {"value": 12.5171, "unit": "m³"}
